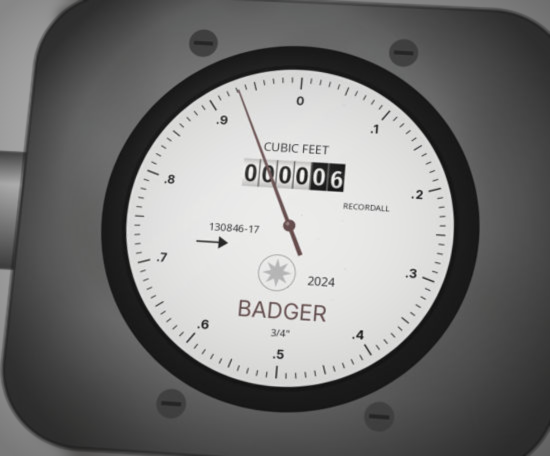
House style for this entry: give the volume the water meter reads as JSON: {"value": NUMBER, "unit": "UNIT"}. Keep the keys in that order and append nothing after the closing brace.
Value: {"value": 5.93, "unit": "ft³"}
